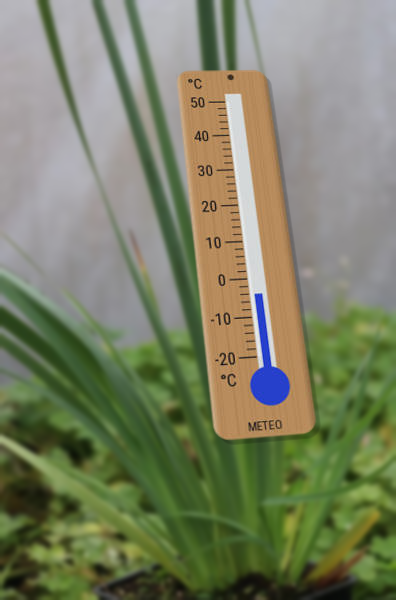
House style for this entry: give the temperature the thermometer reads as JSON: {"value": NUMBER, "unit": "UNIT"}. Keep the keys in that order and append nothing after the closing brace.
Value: {"value": -4, "unit": "°C"}
